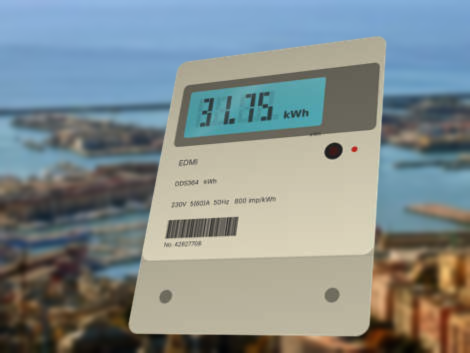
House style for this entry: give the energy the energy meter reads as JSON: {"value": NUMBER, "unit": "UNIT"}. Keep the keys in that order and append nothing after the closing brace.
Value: {"value": 31.75, "unit": "kWh"}
